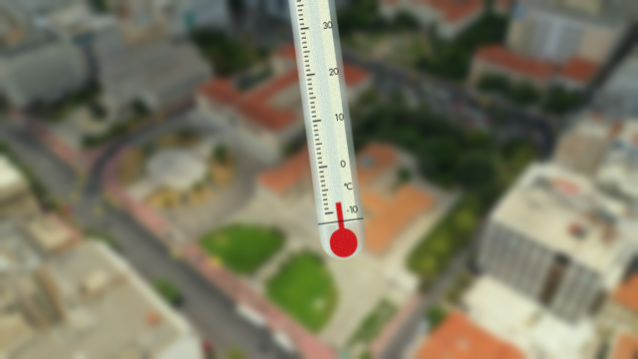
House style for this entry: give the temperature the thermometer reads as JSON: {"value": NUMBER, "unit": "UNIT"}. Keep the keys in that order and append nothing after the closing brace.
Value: {"value": -8, "unit": "°C"}
